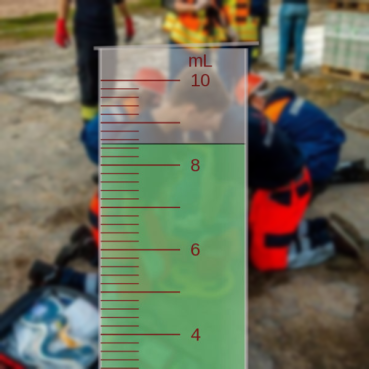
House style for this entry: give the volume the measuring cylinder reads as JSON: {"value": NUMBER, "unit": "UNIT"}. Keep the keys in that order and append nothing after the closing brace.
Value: {"value": 8.5, "unit": "mL"}
